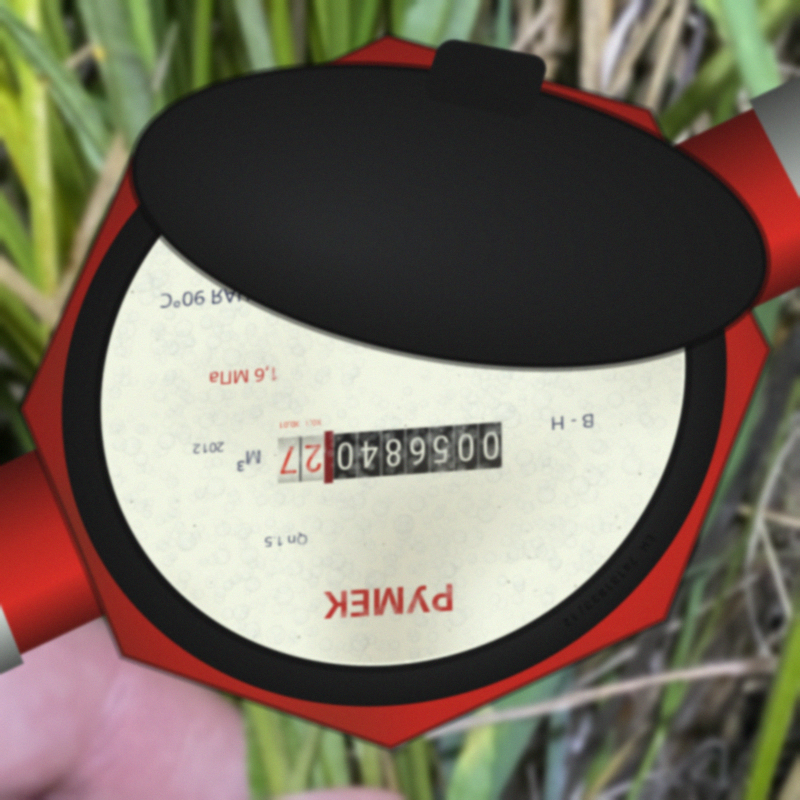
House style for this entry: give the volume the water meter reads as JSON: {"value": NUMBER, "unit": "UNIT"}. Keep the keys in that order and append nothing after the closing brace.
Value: {"value": 56840.27, "unit": "m³"}
